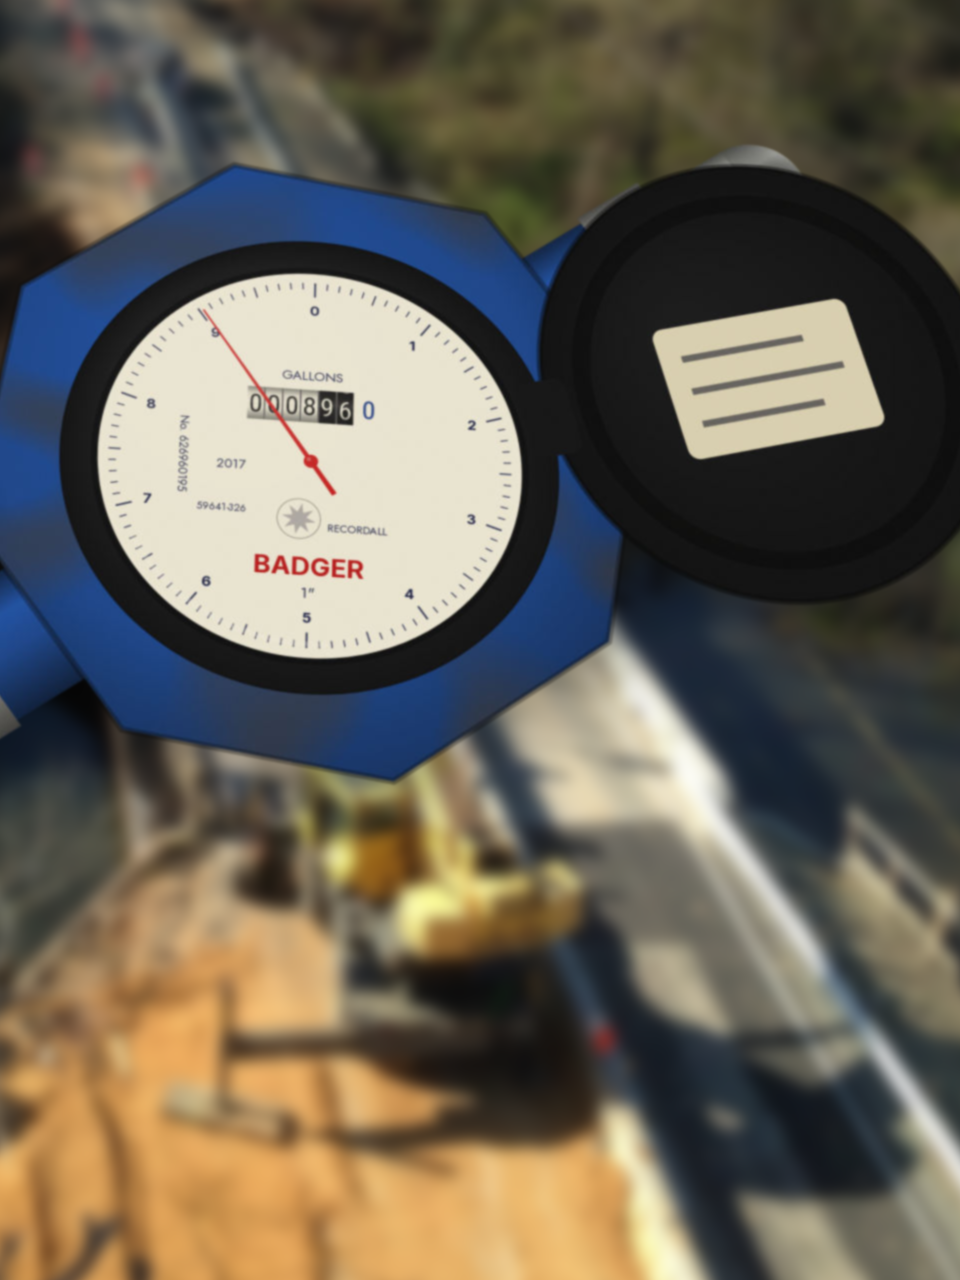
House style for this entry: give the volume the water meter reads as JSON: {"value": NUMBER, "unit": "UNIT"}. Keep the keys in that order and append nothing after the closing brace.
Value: {"value": 8959.0, "unit": "gal"}
